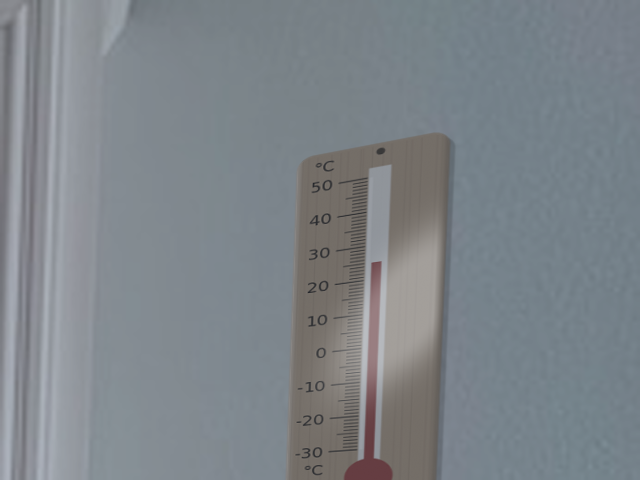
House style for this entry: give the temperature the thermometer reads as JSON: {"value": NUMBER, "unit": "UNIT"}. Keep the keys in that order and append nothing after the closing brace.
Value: {"value": 25, "unit": "°C"}
